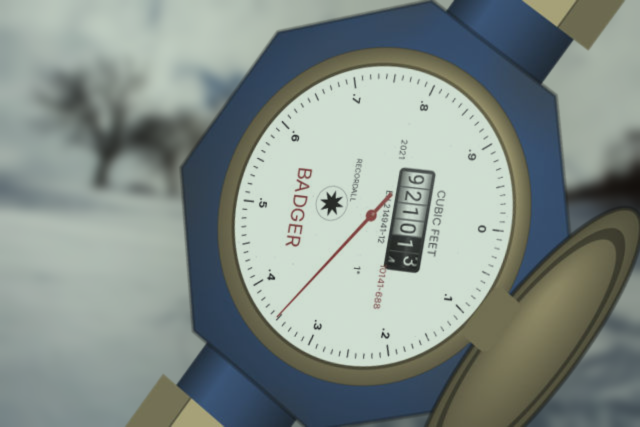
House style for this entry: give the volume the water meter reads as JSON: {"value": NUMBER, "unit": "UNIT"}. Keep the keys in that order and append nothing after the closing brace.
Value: {"value": 921013.35, "unit": "ft³"}
